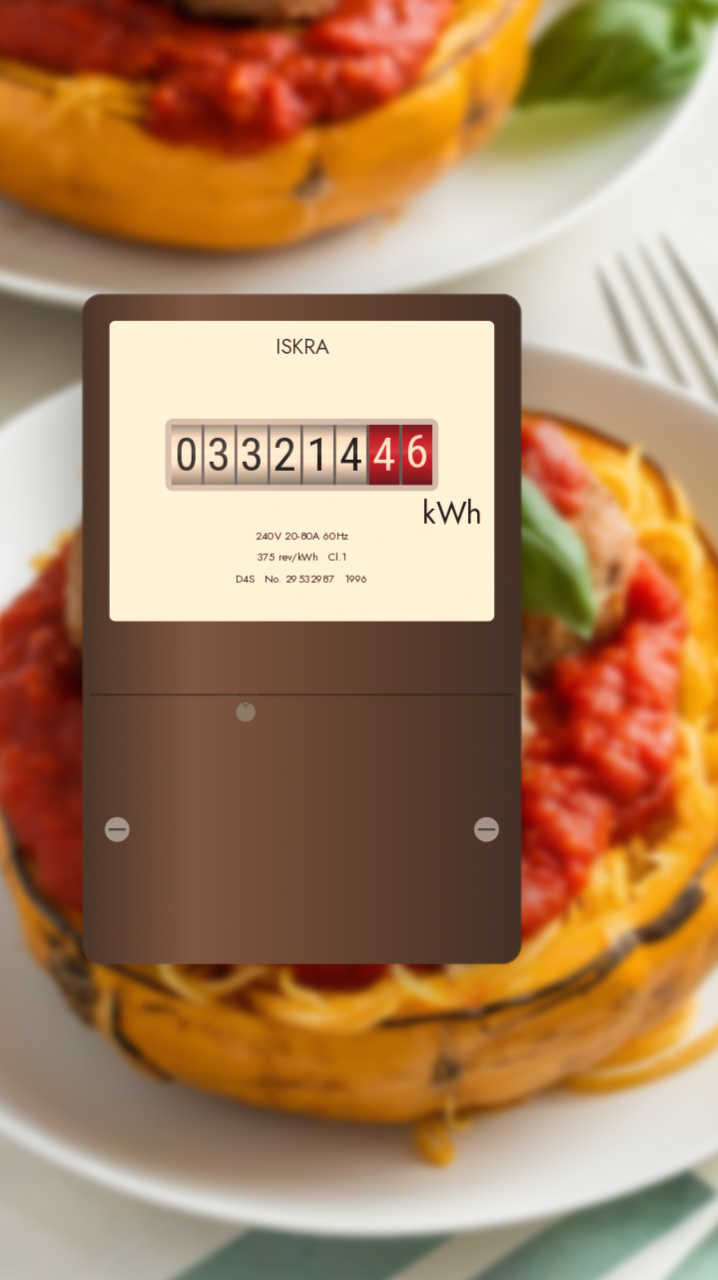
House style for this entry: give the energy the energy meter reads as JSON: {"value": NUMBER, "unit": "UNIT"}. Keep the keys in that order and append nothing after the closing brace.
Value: {"value": 33214.46, "unit": "kWh"}
